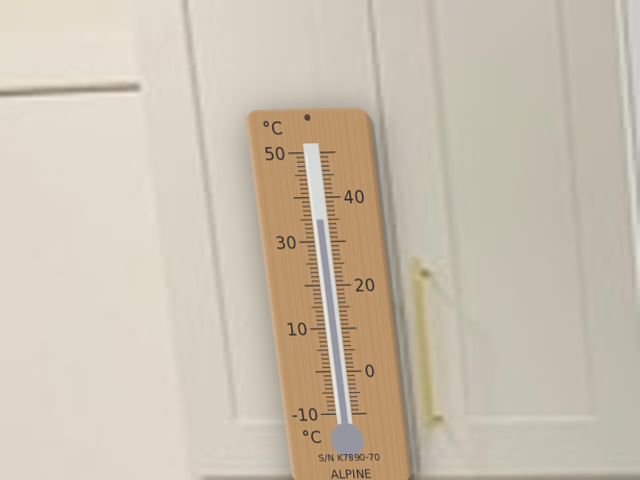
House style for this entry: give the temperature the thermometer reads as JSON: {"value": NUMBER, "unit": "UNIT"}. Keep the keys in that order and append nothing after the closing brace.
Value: {"value": 35, "unit": "°C"}
